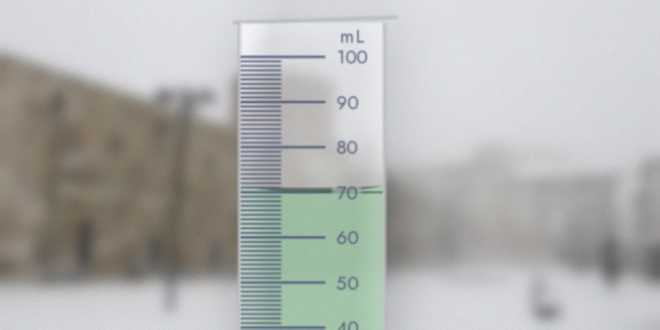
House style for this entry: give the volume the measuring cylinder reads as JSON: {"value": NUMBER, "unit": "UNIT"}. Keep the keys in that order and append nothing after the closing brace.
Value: {"value": 70, "unit": "mL"}
